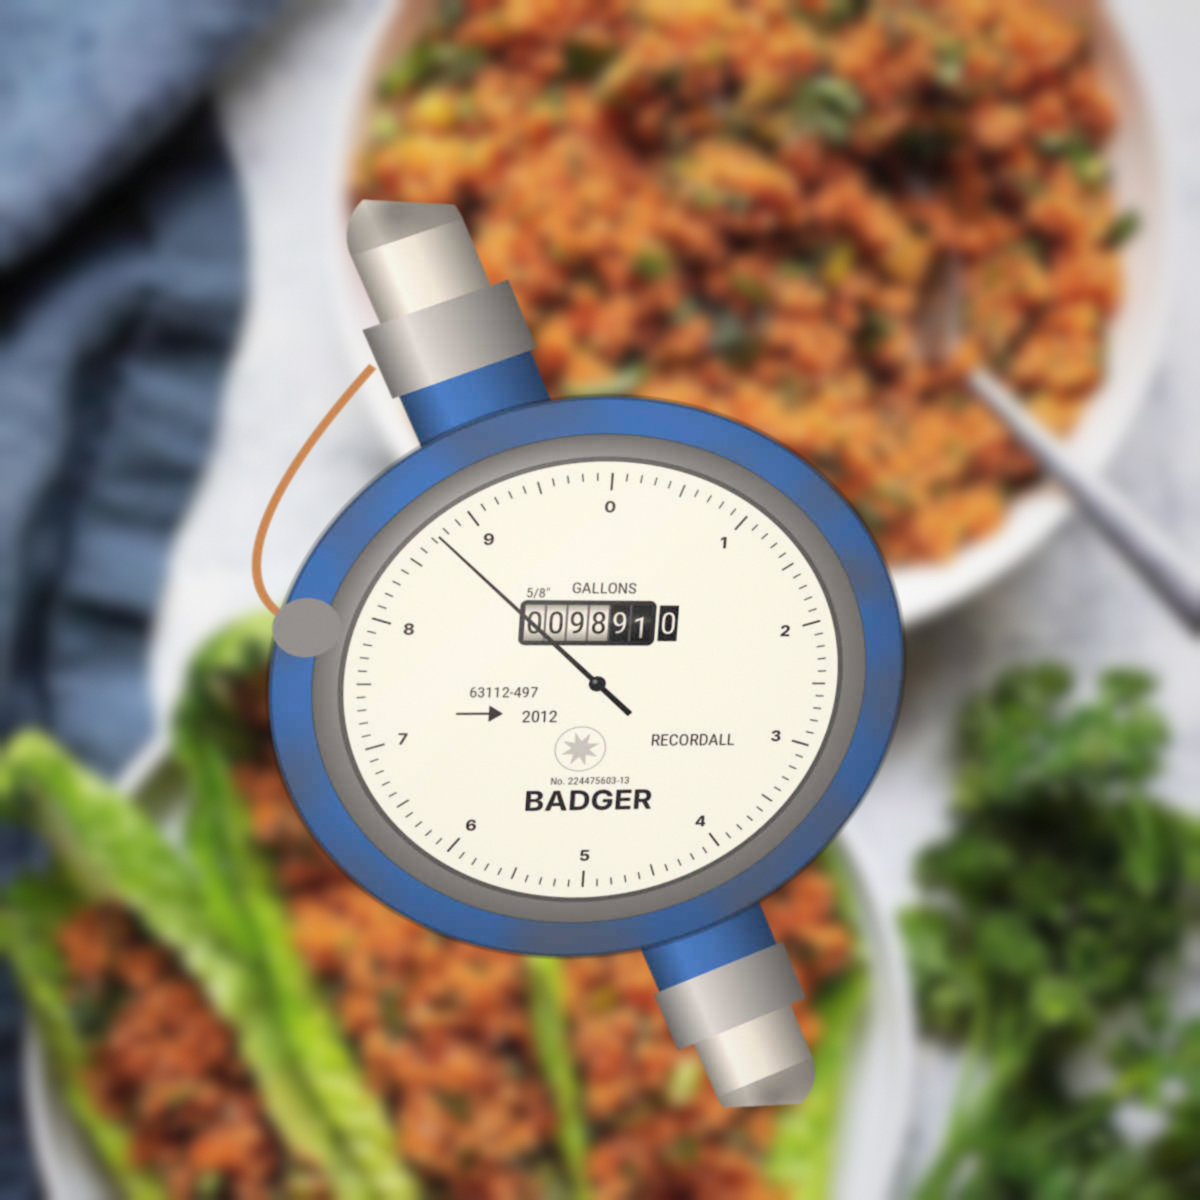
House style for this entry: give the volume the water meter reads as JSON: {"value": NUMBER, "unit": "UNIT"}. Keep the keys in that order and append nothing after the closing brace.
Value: {"value": 98908.7, "unit": "gal"}
